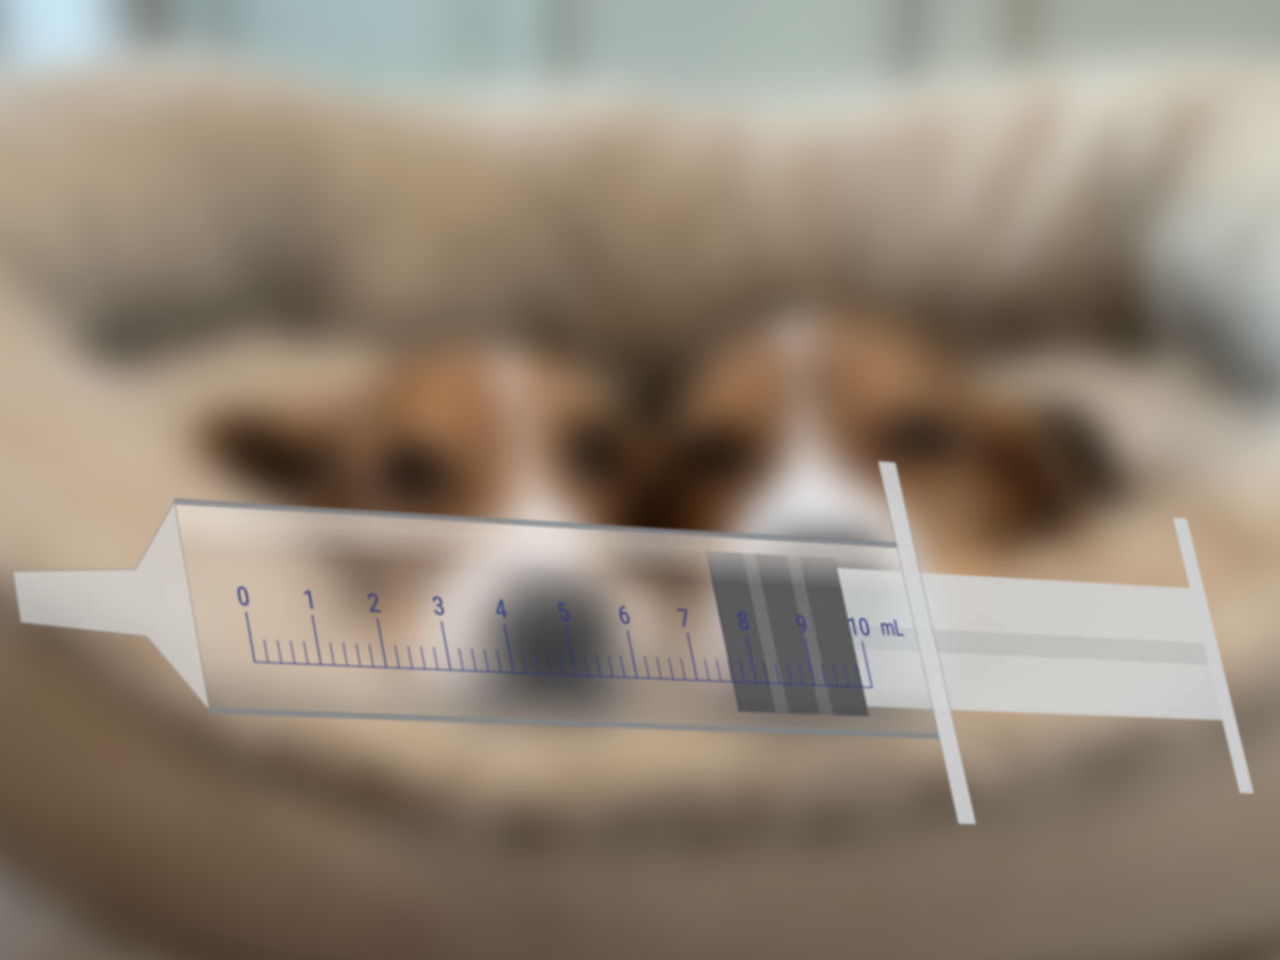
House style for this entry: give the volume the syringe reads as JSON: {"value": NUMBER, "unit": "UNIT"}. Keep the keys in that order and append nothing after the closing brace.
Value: {"value": 7.6, "unit": "mL"}
